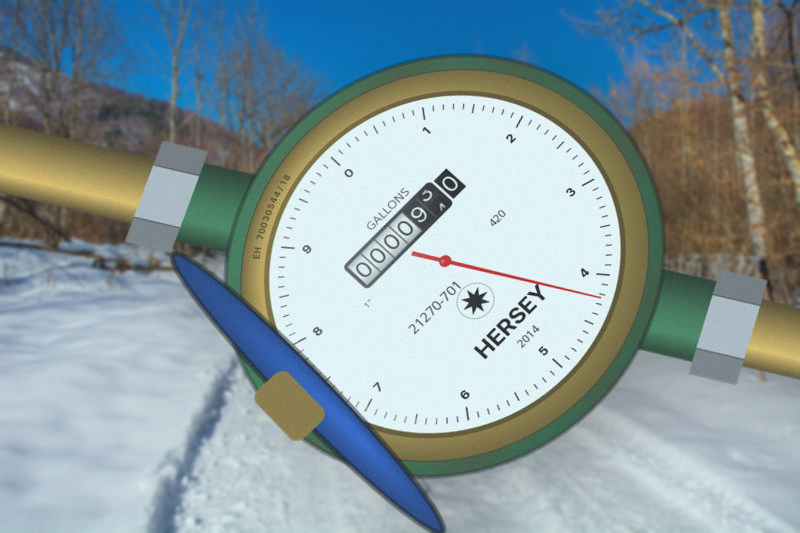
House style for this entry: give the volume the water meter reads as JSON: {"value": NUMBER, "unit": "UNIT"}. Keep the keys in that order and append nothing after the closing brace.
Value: {"value": 934.2, "unit": "gal"}
